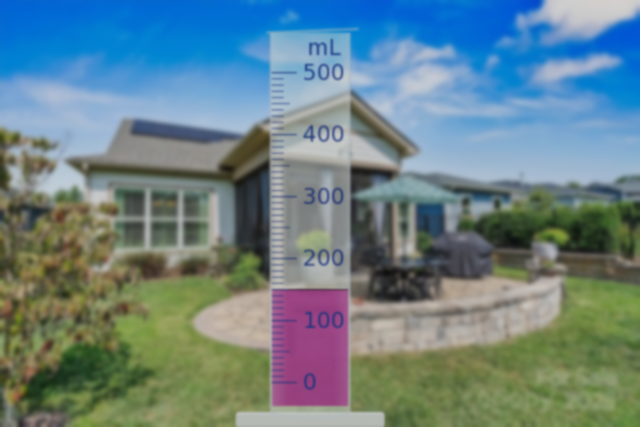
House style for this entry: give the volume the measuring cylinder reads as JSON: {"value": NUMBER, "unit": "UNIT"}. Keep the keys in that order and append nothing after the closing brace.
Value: {"value": 150, "unit": "mL"}
